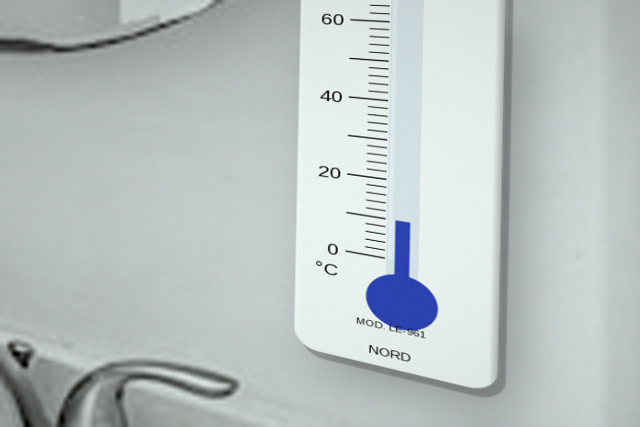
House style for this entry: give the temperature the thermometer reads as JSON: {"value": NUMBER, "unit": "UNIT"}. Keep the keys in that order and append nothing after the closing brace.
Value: {"value": 10, "unit": "°C"}
